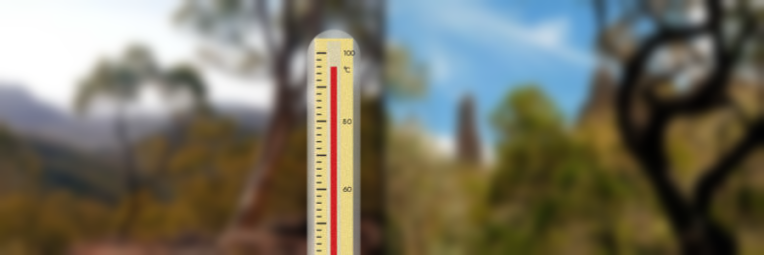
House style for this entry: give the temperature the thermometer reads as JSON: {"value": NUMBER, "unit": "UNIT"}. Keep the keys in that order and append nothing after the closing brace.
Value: {"value": 96, "unit": "°C"}
